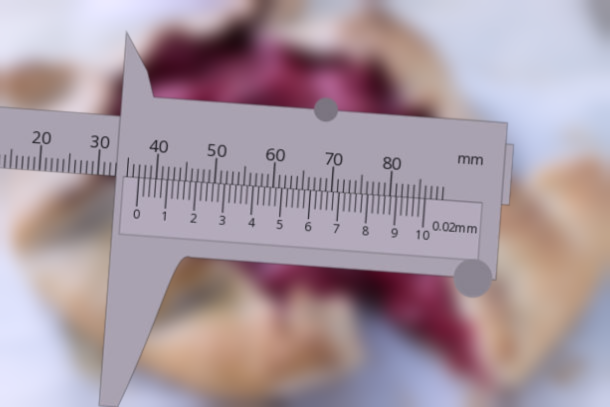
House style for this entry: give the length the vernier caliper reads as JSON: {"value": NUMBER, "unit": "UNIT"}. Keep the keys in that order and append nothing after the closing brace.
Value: {"value": 37.0, "unit": "mm"}
